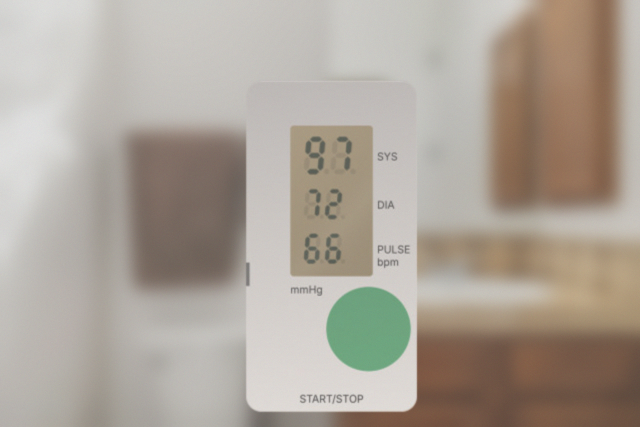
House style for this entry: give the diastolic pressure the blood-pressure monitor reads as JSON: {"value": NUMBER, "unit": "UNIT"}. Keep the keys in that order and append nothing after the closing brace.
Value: {"value": 72, "unit": "mmHg"}
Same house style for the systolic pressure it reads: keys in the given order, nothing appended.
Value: {"value": 97, "unit": "mmHg"}
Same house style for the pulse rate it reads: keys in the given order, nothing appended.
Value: {"value": 66, "unit": "bpm"}
